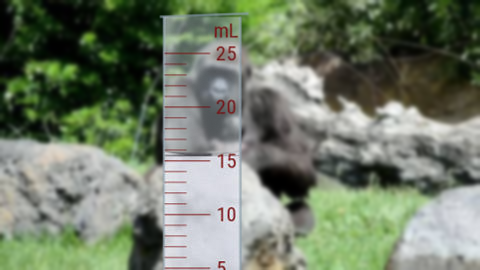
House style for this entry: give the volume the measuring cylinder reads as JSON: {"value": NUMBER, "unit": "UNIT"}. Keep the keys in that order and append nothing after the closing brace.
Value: {"value": 15.5, "unit": "mL"}
